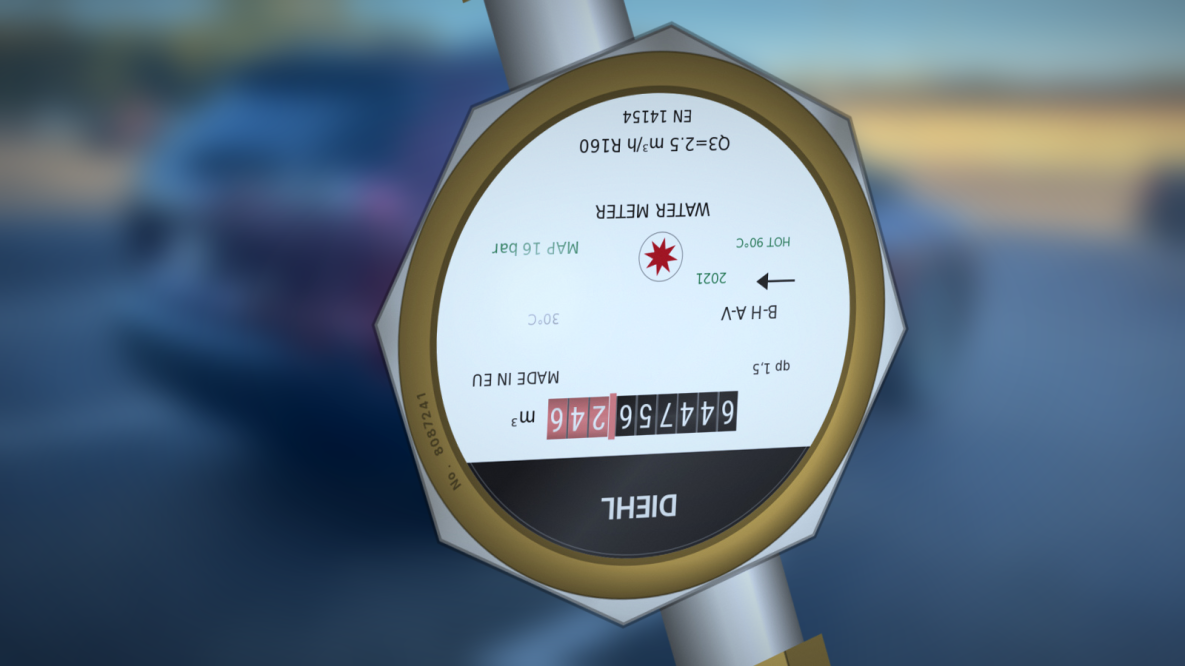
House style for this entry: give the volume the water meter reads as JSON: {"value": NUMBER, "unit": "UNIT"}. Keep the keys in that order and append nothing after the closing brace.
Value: {"value": 644756.246, "unit": "m³"}
